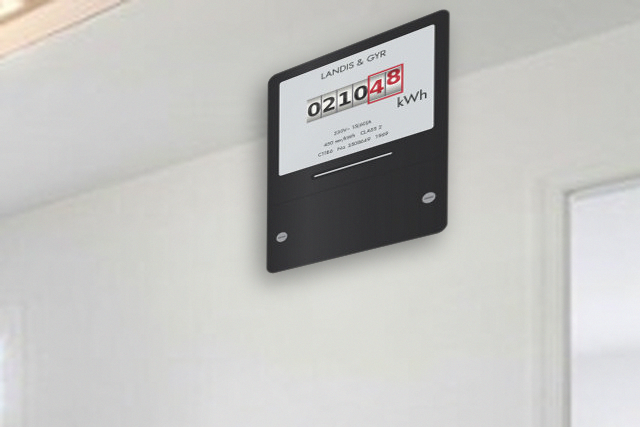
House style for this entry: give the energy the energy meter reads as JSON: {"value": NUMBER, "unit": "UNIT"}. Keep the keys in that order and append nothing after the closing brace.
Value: {"value": 210.48, "unit": "kWh"}
